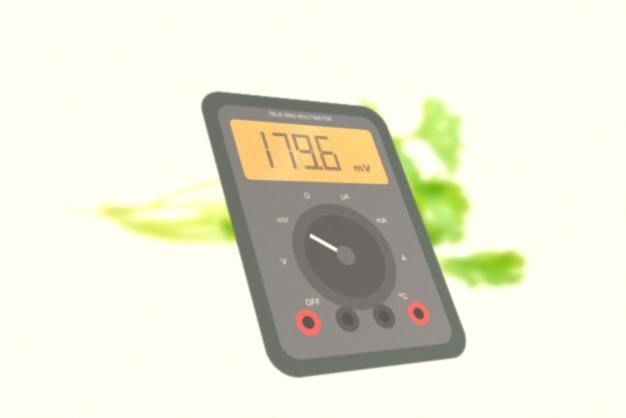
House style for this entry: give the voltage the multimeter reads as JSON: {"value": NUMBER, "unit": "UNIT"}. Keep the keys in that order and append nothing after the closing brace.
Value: {"value": 179.6, "unit": "mV"}
